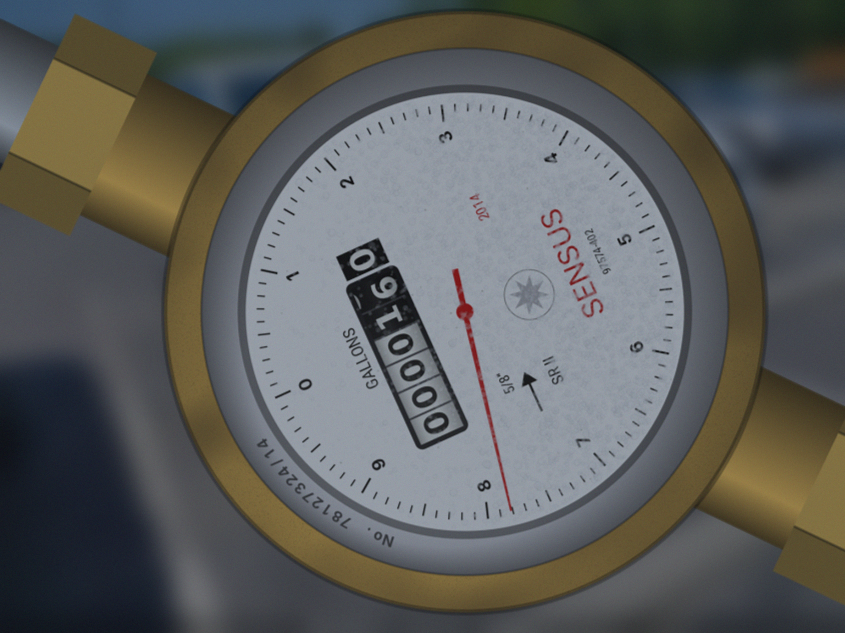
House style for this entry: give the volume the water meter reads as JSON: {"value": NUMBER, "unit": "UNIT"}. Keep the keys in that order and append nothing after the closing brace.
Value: {"value": 157.8, "unit": "gal"}
